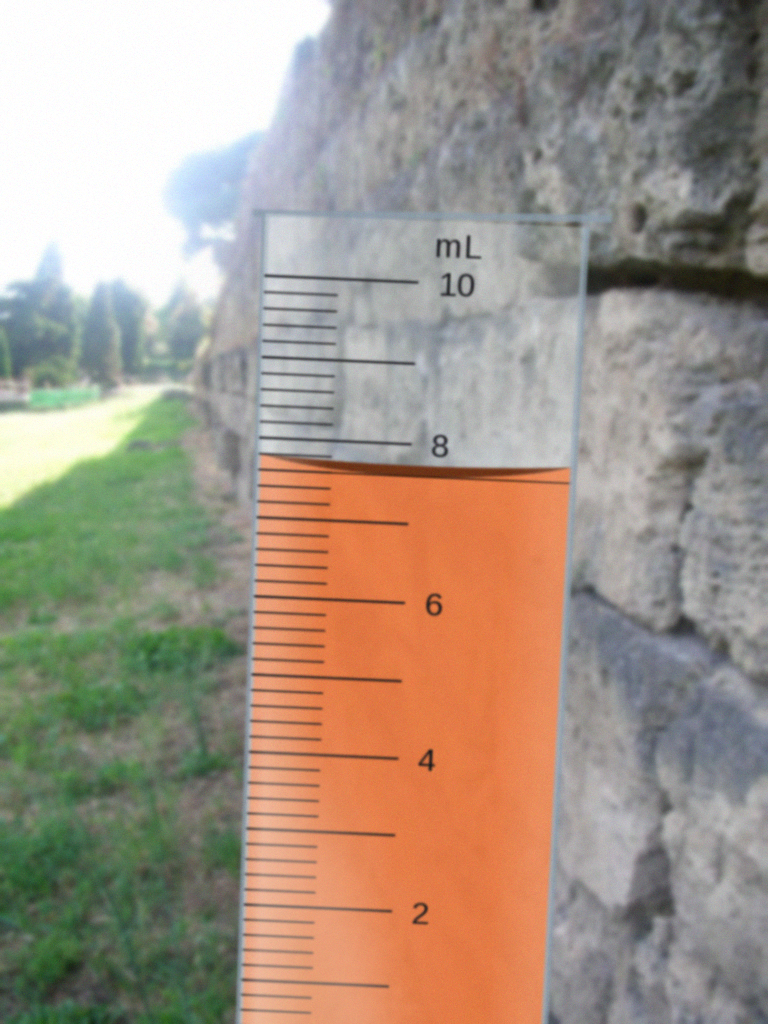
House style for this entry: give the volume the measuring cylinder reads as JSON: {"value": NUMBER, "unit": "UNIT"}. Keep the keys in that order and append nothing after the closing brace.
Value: {"value": 7.6, "unit": "mL"}
